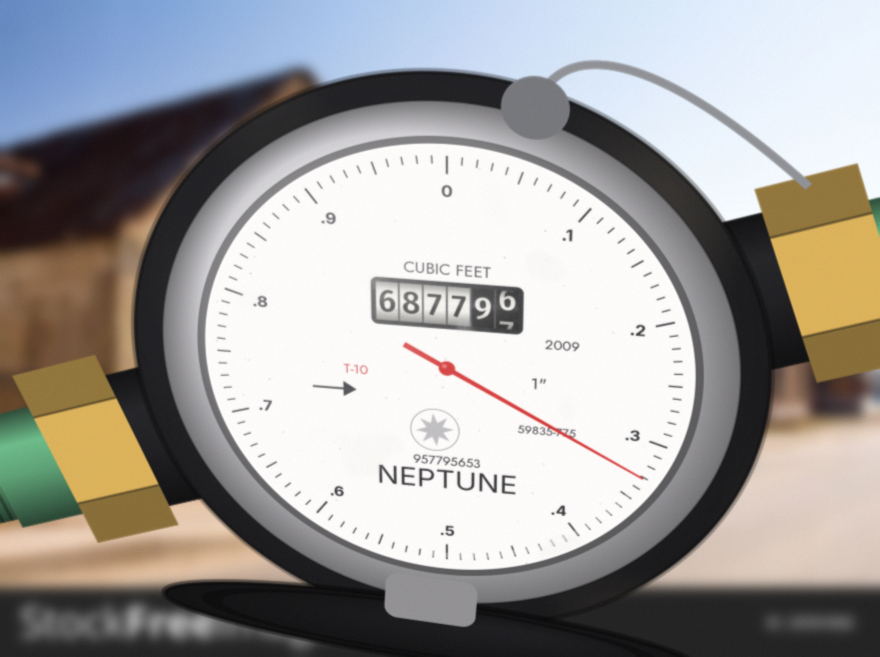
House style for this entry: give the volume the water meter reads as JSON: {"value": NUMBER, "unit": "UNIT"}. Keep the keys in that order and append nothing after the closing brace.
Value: {"value": 687796.33, "unit": "ft³"}
